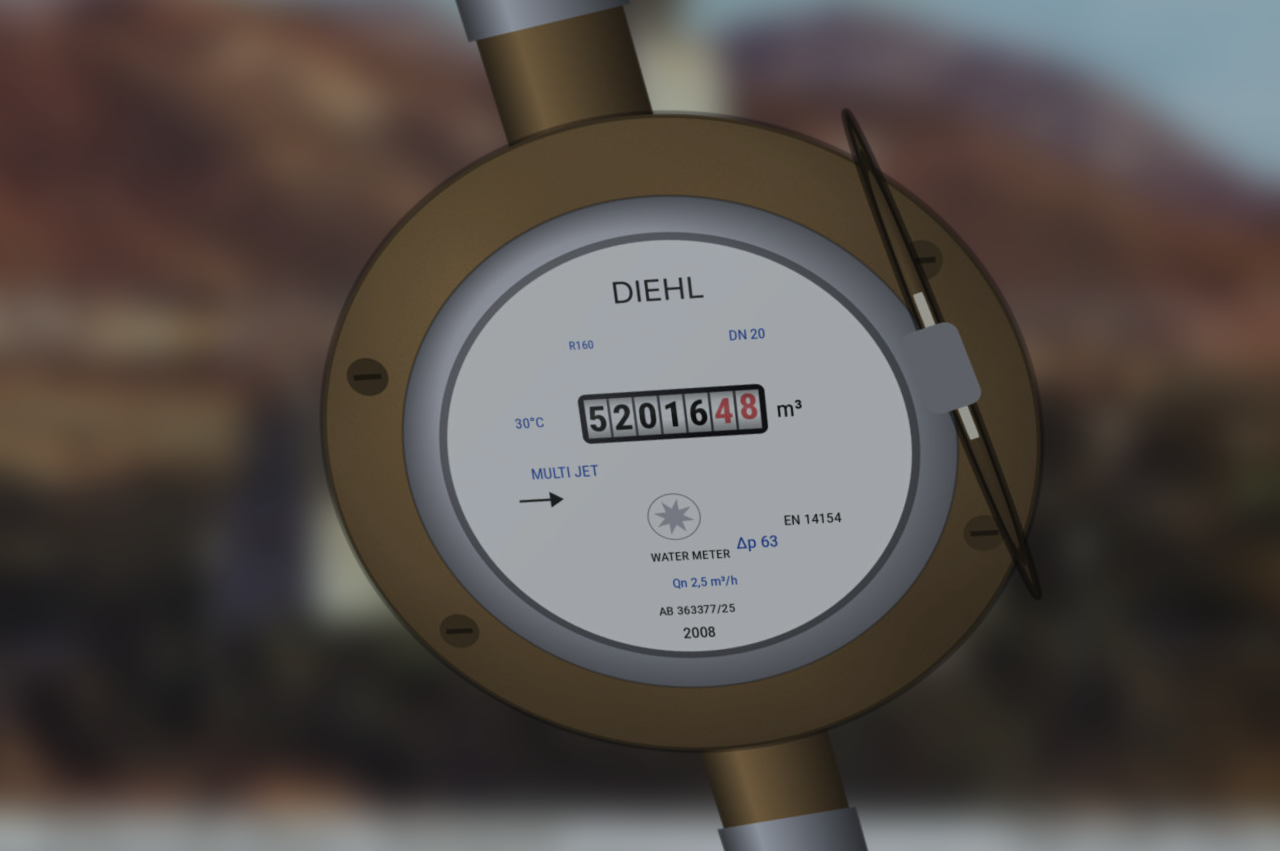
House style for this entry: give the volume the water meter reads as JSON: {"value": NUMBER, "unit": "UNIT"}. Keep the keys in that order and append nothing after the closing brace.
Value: {"value": 52016.48, "unit": "m³"}
